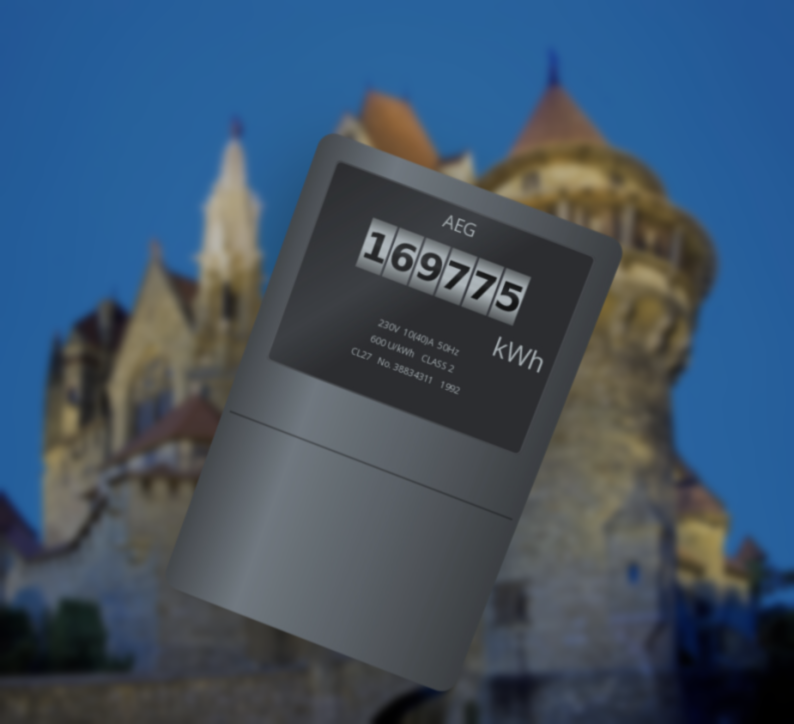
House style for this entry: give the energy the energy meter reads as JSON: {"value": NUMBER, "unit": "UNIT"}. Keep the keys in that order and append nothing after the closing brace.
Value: {"value": 169775, "unit": "kWh"}
